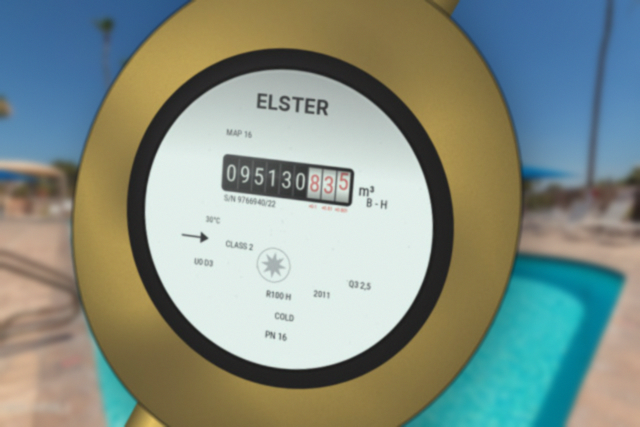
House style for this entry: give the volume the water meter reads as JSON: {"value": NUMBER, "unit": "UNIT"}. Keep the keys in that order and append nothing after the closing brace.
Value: {"value": 95130.835, "unit": "m³"}
